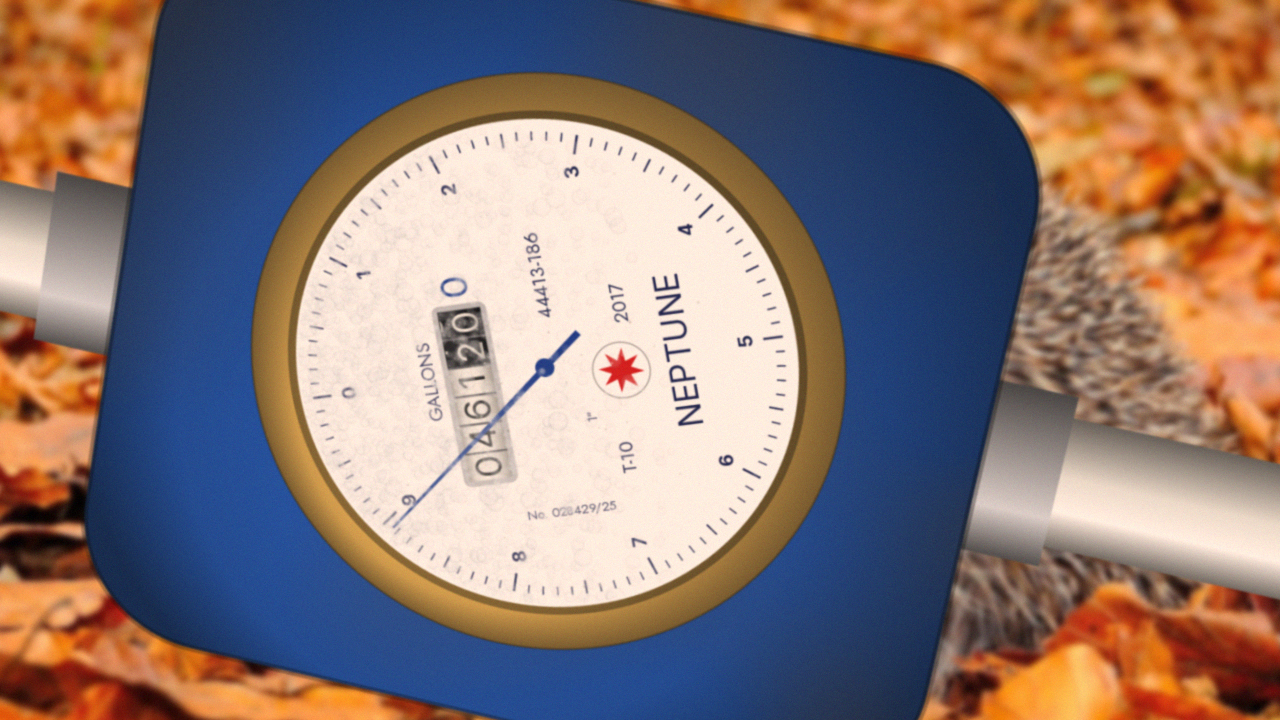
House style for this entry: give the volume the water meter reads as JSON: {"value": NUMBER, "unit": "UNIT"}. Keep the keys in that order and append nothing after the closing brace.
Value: {"value": 461198.9, "unit": "gal"}
